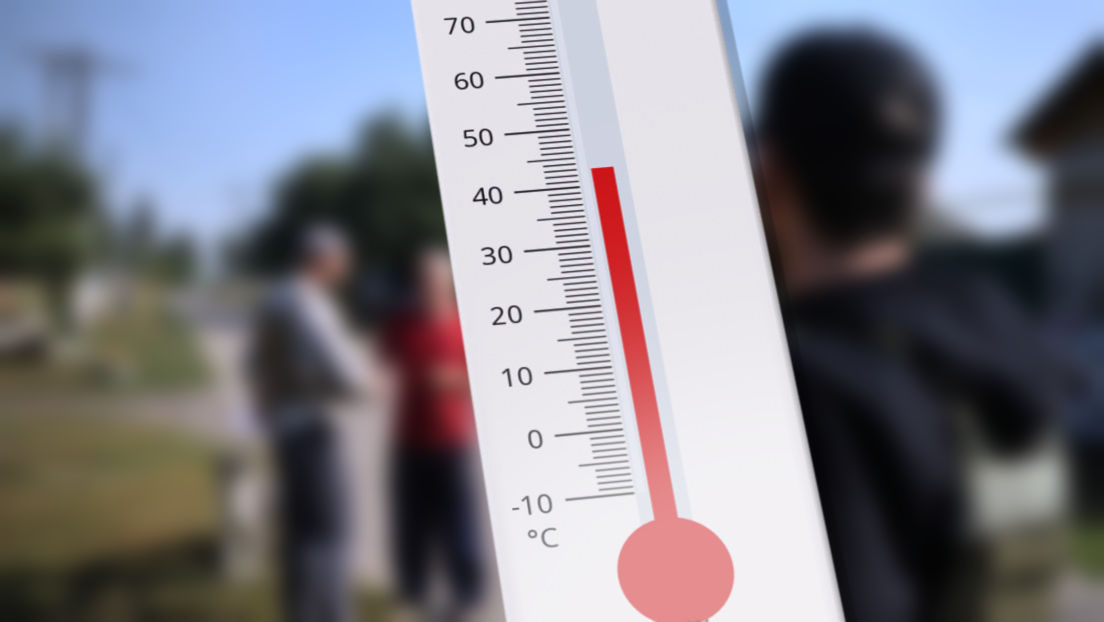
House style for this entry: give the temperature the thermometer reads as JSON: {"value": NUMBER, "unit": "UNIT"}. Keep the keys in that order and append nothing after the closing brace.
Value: {"value": 43, "unit": "°C"}
